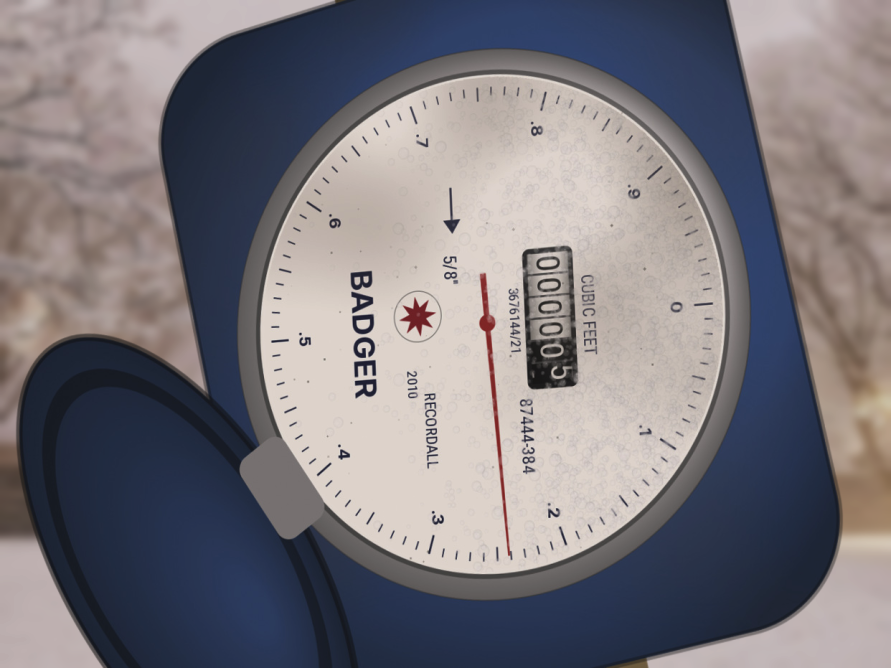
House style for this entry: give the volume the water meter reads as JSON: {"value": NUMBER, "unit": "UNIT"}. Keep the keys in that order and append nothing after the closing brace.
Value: {"value": 5.24, "unit": "ft³"}
